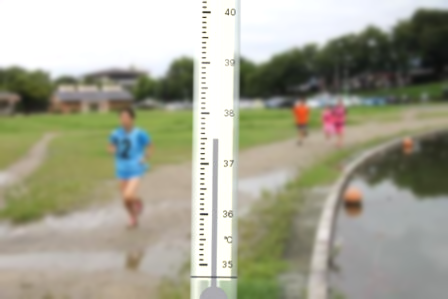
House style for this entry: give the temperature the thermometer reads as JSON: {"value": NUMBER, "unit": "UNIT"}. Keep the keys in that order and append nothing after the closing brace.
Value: {"value": 37.5, "unit": "°C"}
